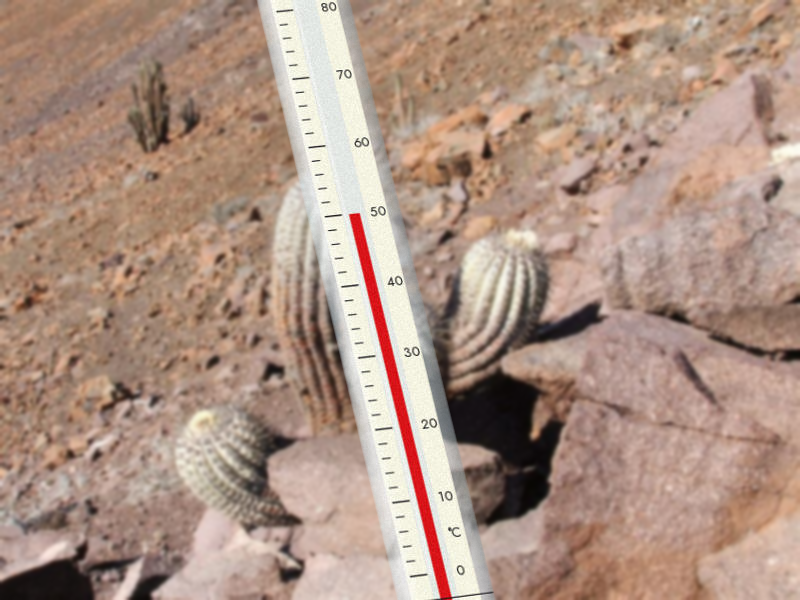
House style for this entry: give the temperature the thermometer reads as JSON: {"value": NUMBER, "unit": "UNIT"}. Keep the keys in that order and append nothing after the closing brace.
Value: {"value": 50, "unit": "°C"}
